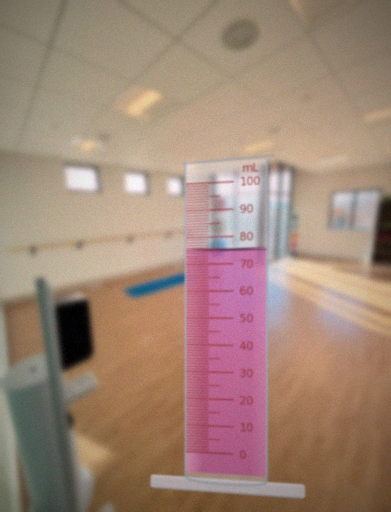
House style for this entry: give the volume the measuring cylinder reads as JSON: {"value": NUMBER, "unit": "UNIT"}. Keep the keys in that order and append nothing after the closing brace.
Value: {"value": 75, "unit": "mL"}
